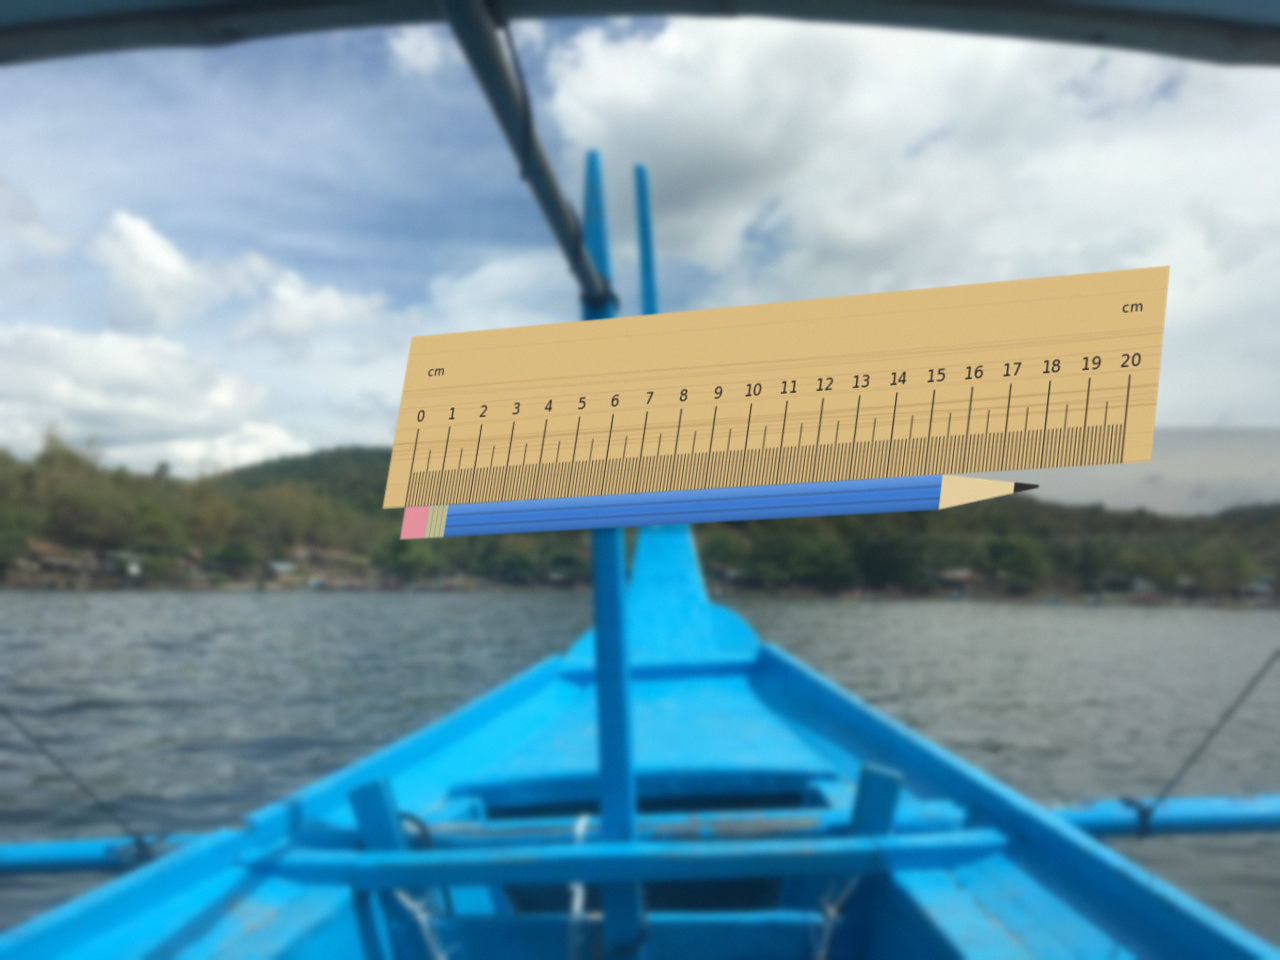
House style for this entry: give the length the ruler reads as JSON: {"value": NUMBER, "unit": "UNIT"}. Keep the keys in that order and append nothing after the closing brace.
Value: {"value": 18, "unit": "cm"}
